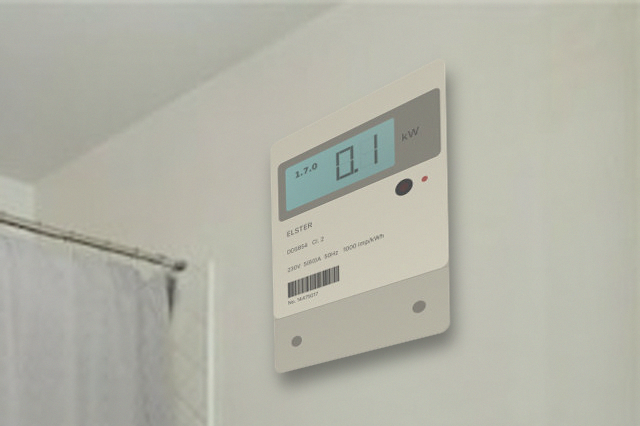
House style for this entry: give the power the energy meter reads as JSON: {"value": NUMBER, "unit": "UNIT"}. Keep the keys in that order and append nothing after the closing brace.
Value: {"value": 0.1, "unit": "kW"}
